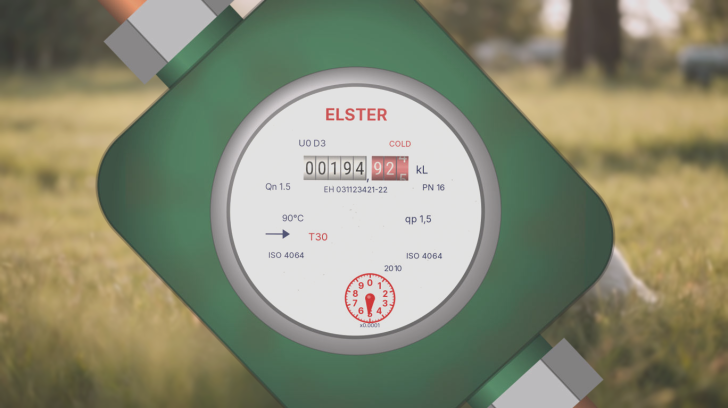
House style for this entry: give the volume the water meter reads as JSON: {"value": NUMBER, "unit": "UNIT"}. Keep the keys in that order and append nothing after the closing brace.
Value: {"value": 194.9245, "unit": "kL"}
